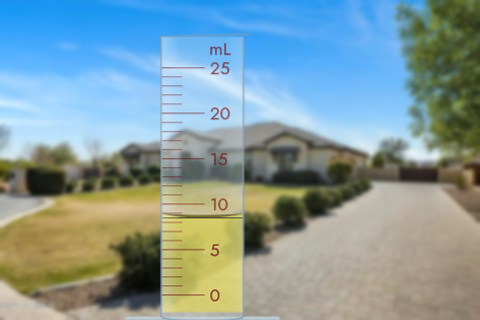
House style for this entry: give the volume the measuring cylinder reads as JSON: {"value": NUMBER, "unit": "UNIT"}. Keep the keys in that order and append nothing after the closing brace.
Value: {"value": 8.5, "unit": "mL"}
